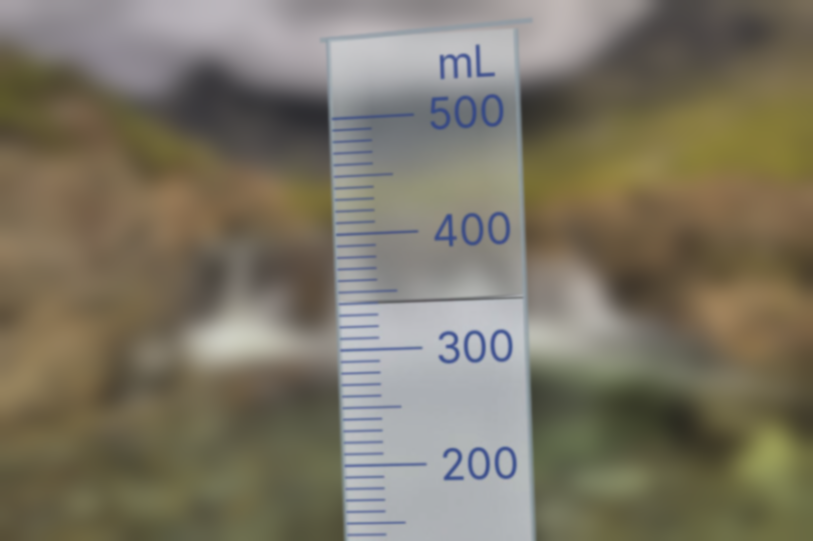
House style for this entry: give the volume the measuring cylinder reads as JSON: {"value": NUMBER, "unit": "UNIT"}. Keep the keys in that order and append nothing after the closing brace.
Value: {"value": 340, "unit": "mL"}
